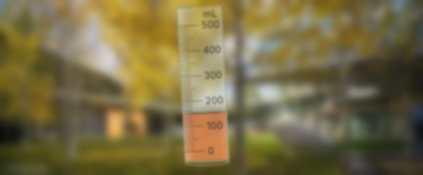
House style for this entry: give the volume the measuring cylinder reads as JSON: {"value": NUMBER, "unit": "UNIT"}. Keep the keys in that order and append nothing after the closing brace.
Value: {"value": 150, "unit": "mL"}
